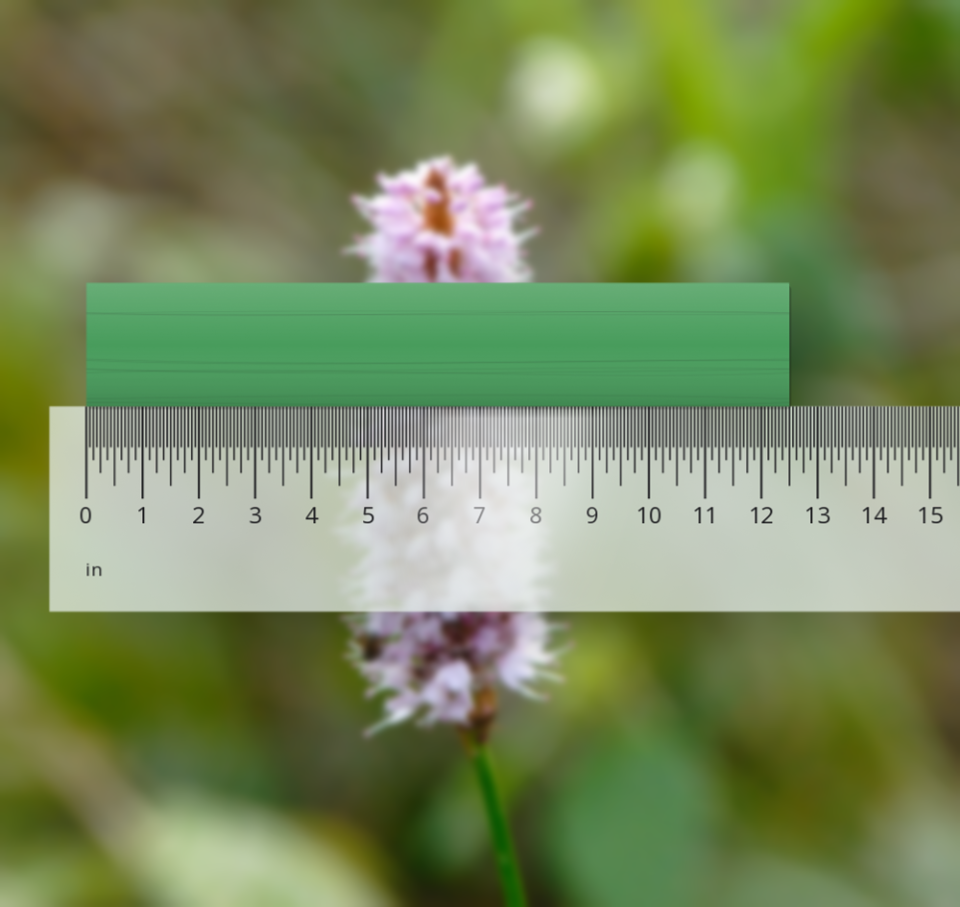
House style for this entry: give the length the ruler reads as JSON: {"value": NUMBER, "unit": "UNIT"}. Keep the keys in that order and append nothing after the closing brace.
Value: {"value": 12.5, "unit": "in"}
